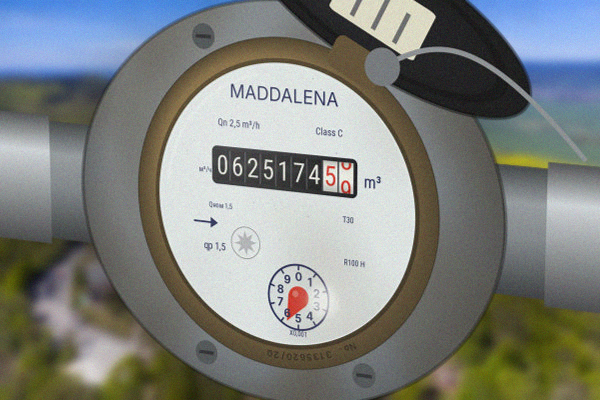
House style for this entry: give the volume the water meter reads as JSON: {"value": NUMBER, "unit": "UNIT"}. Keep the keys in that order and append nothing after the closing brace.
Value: {"value": 625174.585, "unit": "m³"}
